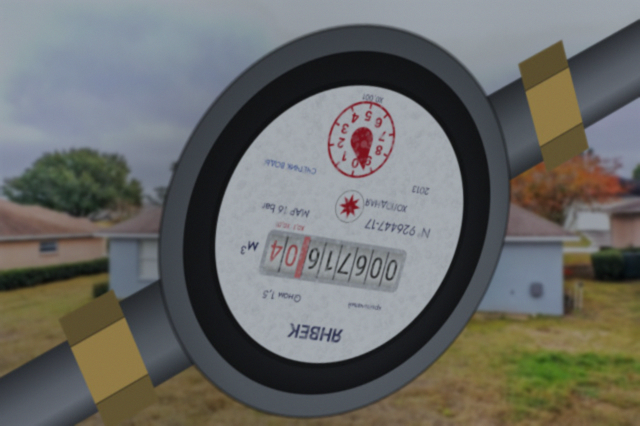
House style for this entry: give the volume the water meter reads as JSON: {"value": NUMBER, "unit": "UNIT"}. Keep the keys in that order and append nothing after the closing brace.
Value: {"value": 6716.039, "unit": "m³"}
